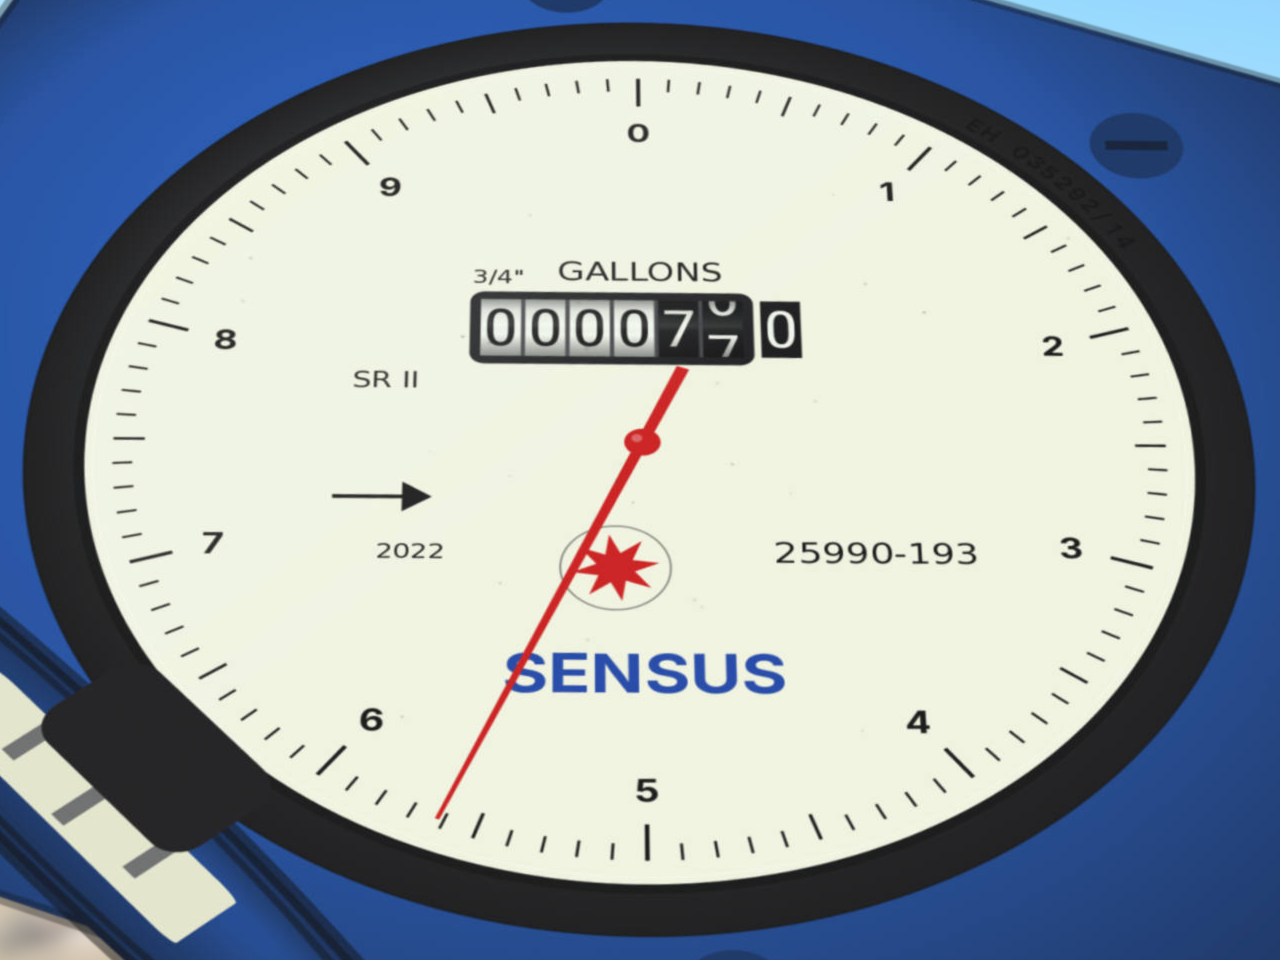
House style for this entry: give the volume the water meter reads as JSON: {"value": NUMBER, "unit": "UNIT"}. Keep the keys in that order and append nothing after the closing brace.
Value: {"value": 765.6, "unit": "gal"}
